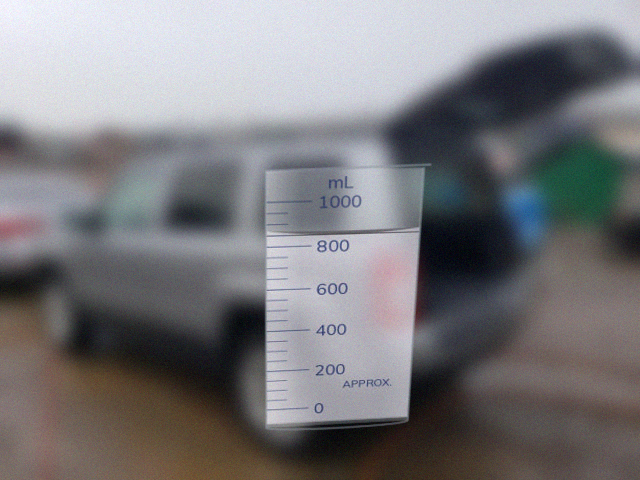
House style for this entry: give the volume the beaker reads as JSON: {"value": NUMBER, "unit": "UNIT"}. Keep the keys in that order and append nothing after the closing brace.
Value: {"value": 850, "unit": "mL"}
